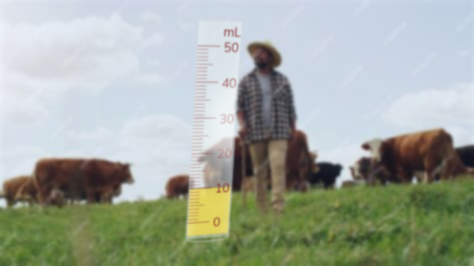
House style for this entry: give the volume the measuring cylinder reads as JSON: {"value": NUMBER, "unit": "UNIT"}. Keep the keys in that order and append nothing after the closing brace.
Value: {"value": 10, "unit": "mL"}
